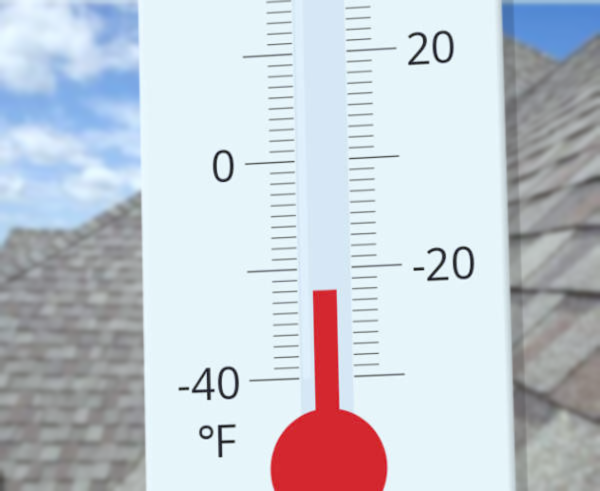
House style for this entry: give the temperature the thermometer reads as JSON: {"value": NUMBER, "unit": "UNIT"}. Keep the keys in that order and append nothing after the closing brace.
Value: {"value": -24, "unit": "°F"}
